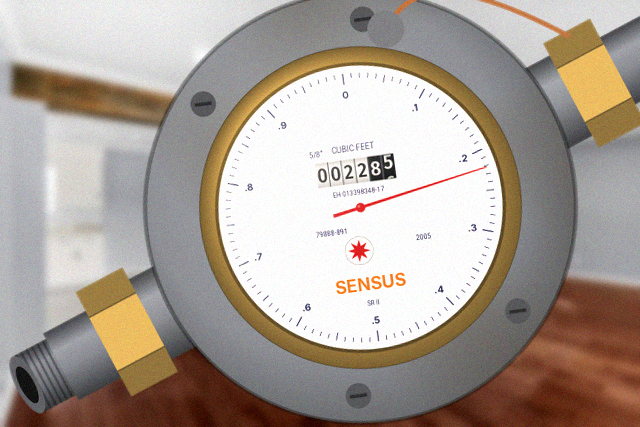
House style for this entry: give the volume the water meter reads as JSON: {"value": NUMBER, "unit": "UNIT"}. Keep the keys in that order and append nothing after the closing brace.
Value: {"value": 2285.22, "unit": "ft³"}
